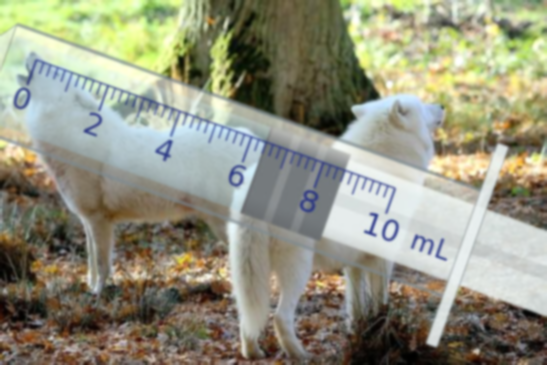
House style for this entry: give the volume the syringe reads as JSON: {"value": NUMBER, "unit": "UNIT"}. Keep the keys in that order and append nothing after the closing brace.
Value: {"value": 6.4, "unit": "mL"}
